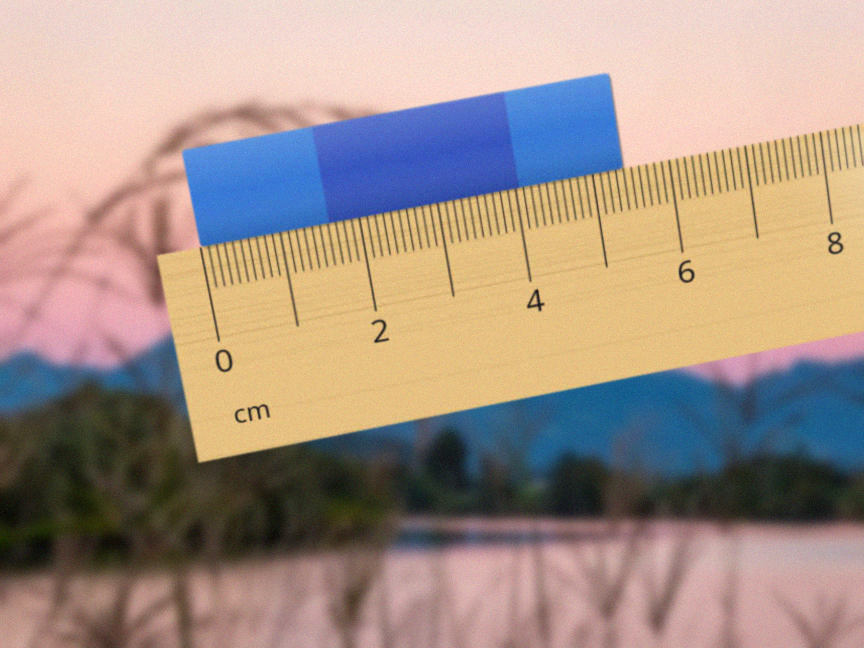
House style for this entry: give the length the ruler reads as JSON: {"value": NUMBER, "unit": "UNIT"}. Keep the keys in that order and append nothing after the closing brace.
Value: {"value": 5.4, "unit": "cm"}
